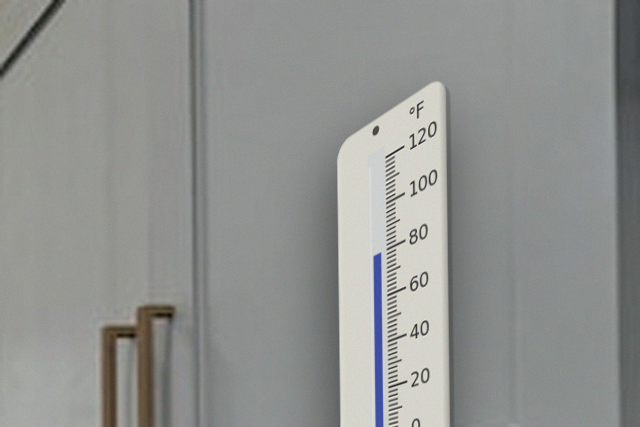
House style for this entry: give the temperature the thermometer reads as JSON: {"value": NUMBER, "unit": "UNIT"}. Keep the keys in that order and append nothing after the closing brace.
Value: {"value": 80, "unit": "°F"}
